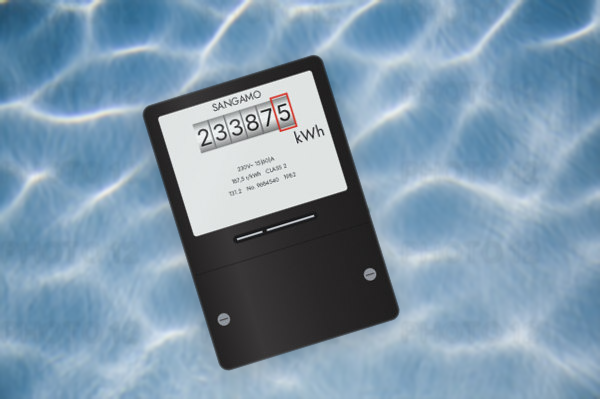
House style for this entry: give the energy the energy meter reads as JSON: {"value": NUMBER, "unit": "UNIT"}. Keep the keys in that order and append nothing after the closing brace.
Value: {"value": 23387.5, "unit": "kWh"}
